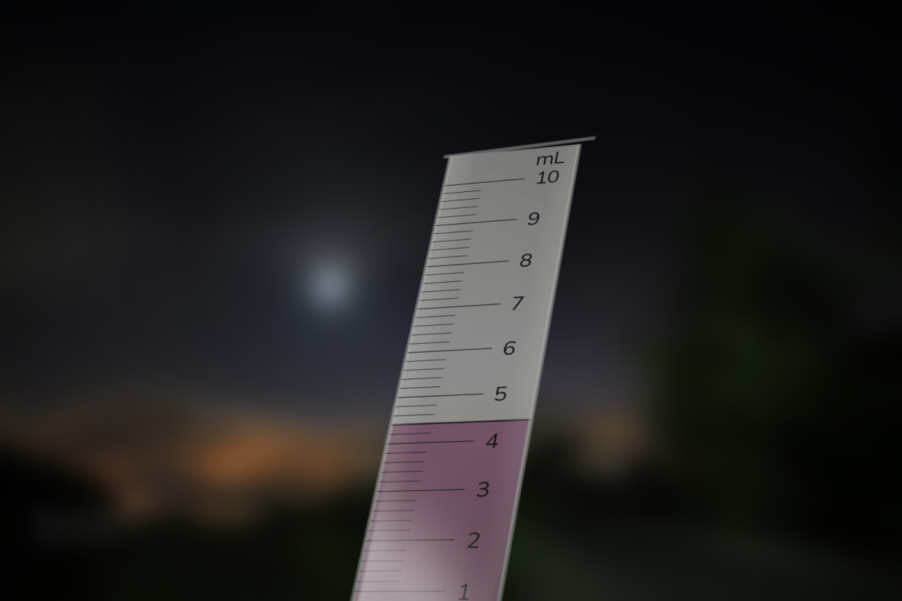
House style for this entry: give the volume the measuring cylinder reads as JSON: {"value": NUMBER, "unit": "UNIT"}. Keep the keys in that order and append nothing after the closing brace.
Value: {"value": 4.4, "unit": "mL"}
